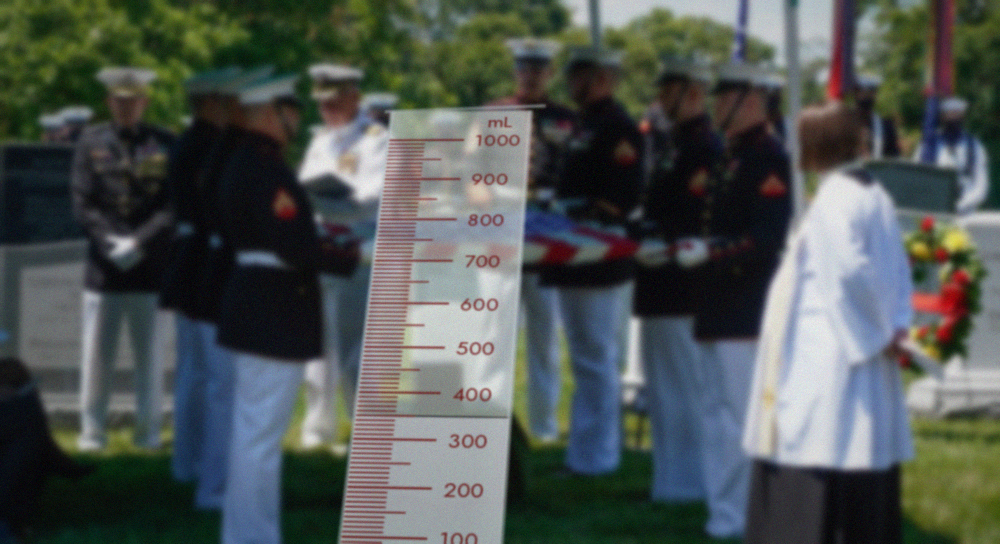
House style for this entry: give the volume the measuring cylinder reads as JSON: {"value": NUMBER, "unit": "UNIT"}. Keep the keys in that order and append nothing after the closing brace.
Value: {"value": 350, "unit": "mL"}
